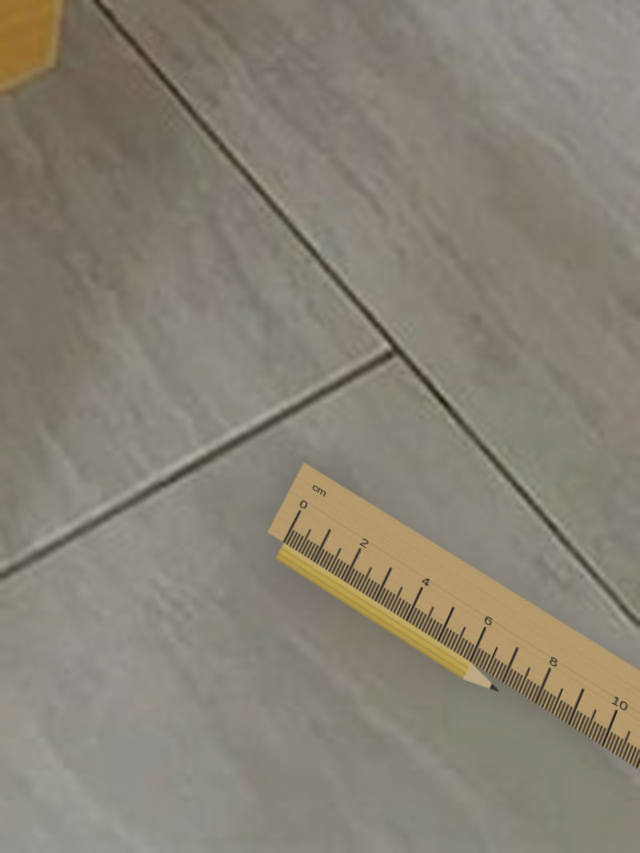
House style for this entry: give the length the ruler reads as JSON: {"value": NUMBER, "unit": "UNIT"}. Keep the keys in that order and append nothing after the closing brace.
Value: {"value": 7, "unit": "cm"}
